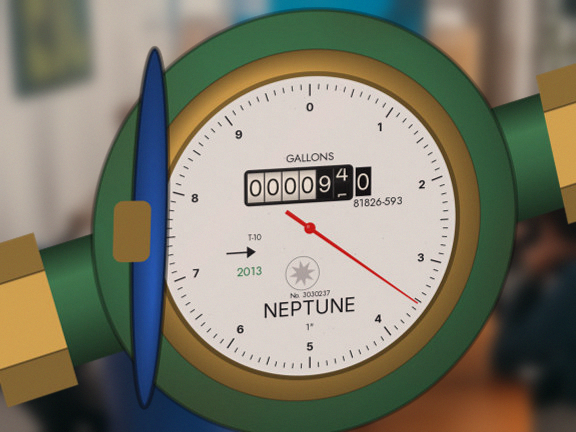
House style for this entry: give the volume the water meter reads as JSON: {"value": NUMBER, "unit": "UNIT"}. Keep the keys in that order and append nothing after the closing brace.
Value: {"value": 943.5, "unit": "gal"}
